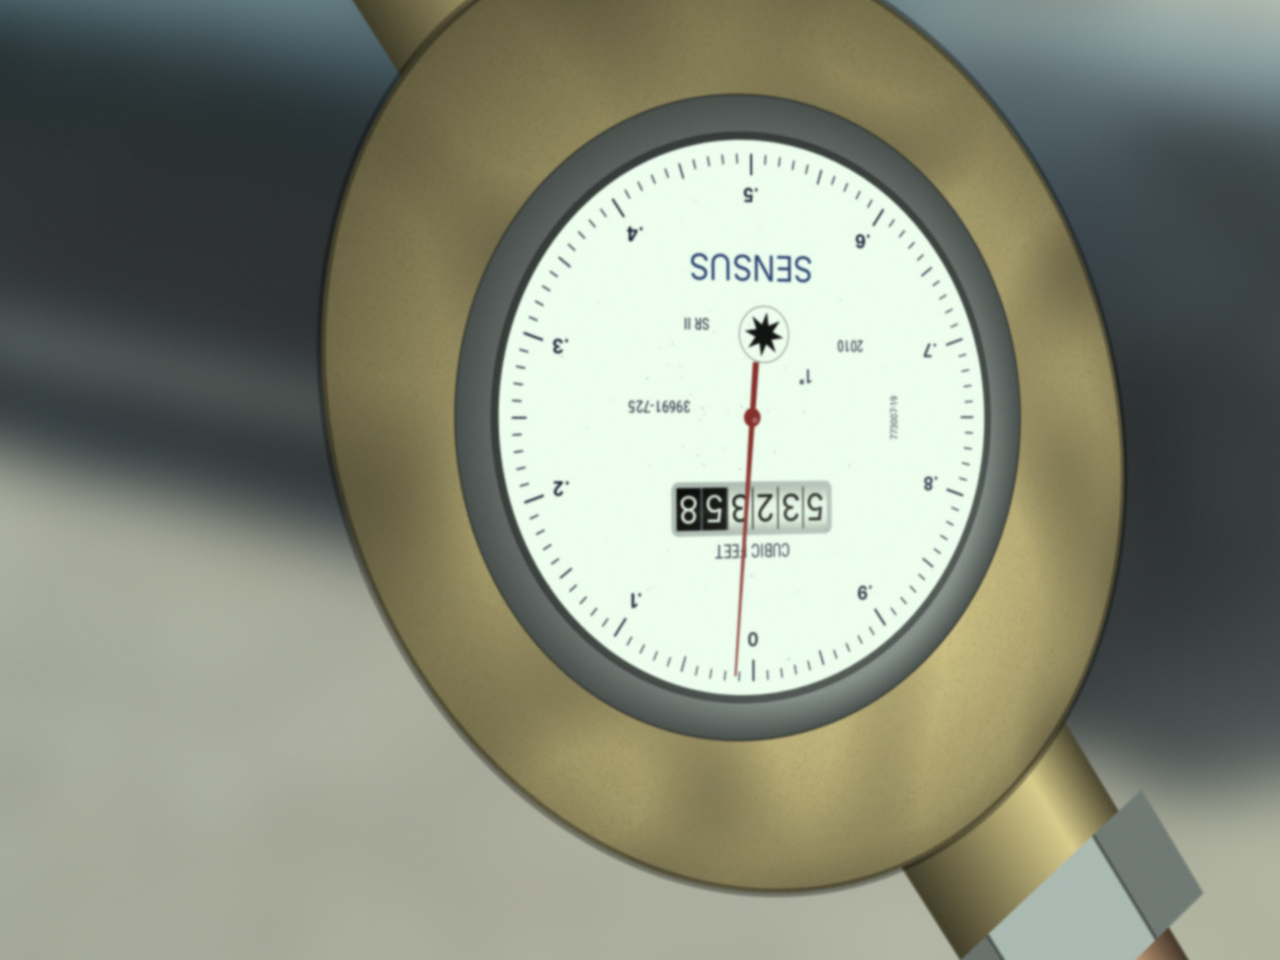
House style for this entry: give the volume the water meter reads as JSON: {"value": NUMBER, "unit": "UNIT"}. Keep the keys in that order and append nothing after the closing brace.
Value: {"value": 532358.01, "unit": "ft³"}
